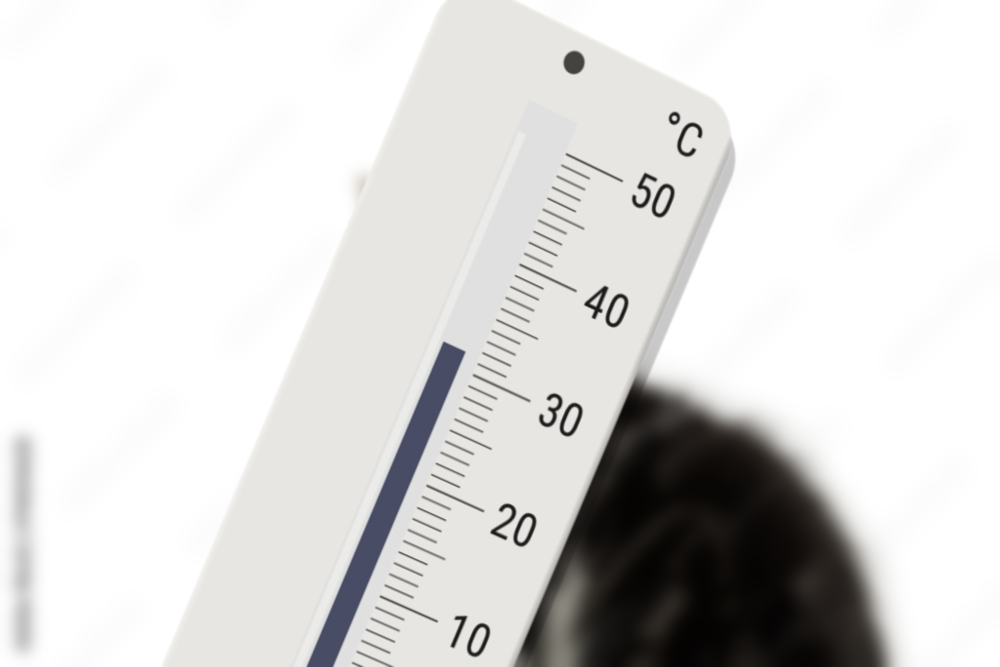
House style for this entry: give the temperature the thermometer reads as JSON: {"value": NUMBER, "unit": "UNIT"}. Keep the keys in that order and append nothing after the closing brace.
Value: {"value": 31.5, "unit": "°C"}
